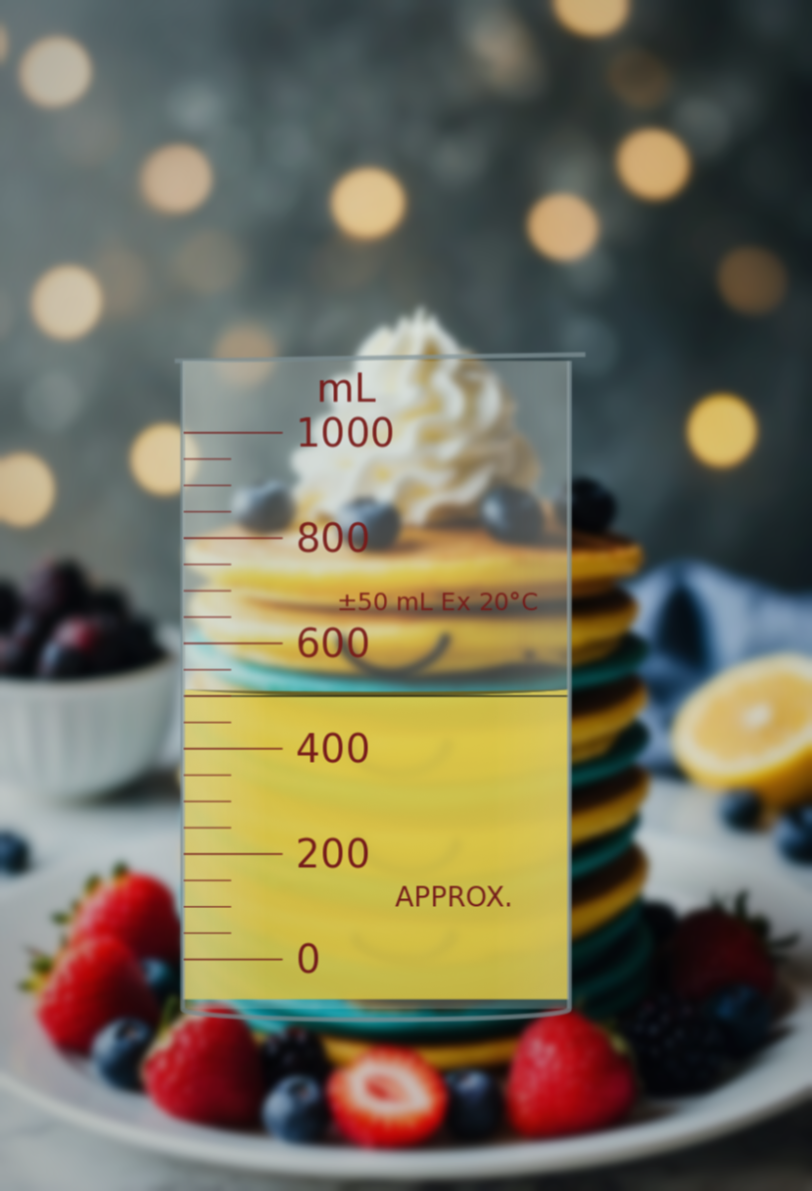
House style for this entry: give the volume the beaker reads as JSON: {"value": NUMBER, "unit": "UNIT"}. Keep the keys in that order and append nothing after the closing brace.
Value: {"value": 500, "unit": "mL"}
